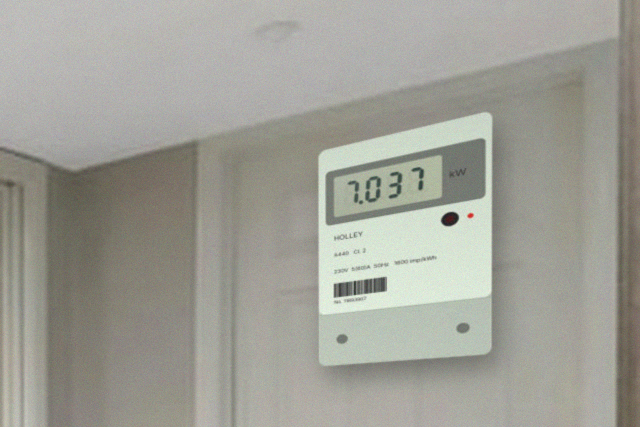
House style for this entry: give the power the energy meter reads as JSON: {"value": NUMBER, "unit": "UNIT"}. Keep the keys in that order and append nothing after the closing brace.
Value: {"value": 7.037, "unit": "kW"}
